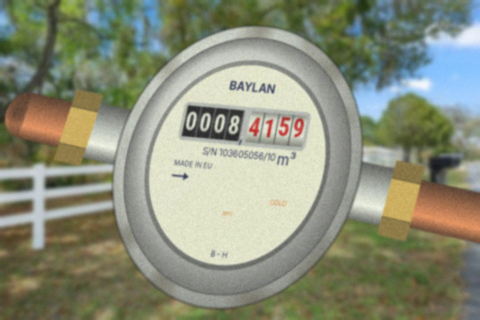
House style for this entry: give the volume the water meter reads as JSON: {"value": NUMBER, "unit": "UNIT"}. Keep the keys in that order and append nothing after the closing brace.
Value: {"value": 8.4159, "unit": "m³"}
